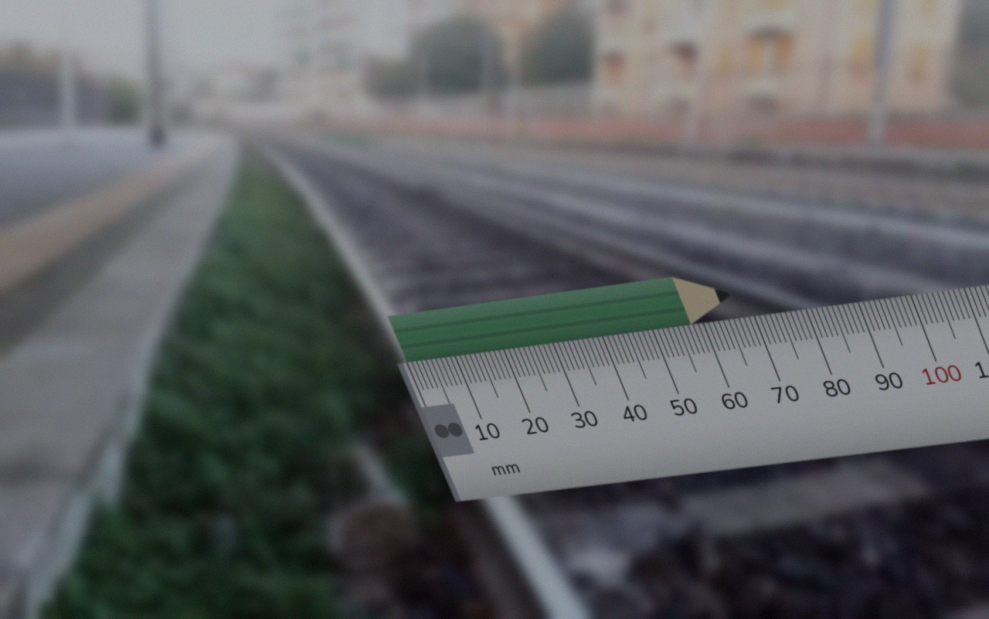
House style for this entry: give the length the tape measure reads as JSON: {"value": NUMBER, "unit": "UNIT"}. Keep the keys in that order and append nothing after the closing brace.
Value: {"value": 67, "unit": "mm"}
